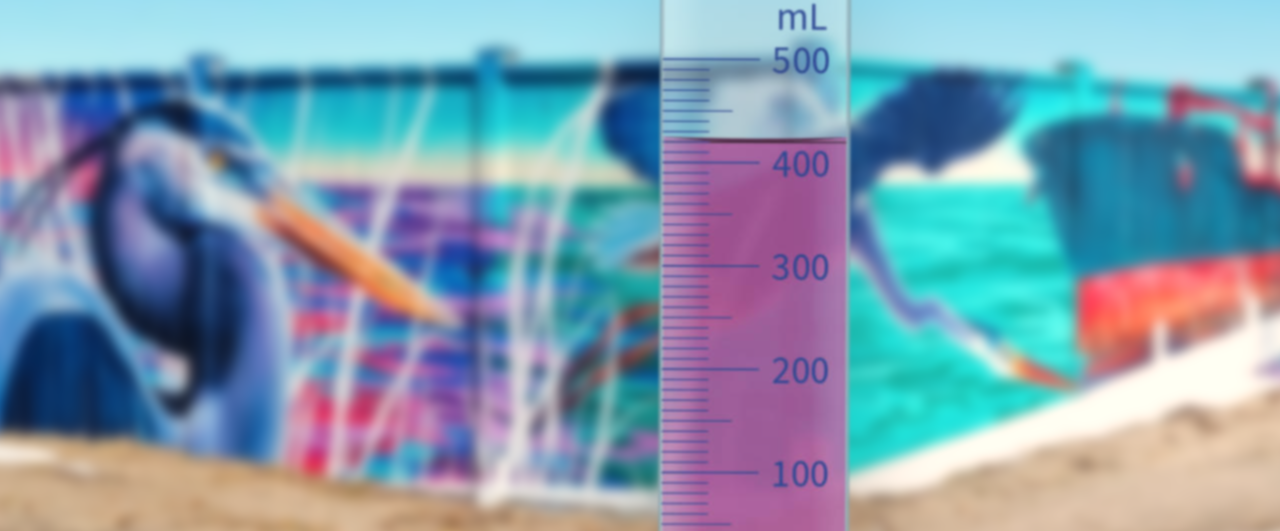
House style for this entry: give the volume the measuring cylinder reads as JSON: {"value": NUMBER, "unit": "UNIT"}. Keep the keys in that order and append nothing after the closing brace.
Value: {"value": 420, "unit": "mL"}
